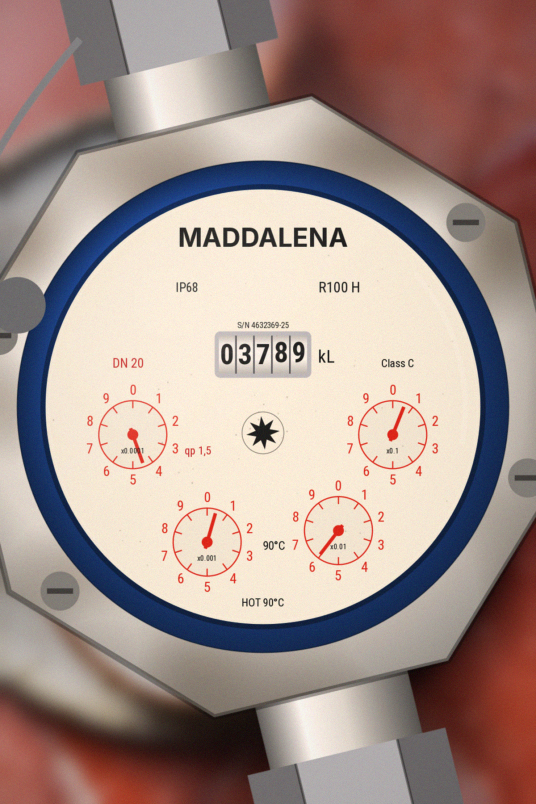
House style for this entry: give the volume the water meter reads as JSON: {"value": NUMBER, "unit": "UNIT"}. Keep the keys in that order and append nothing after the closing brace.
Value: {"value": 3789.0604, "unit": "kL"}
